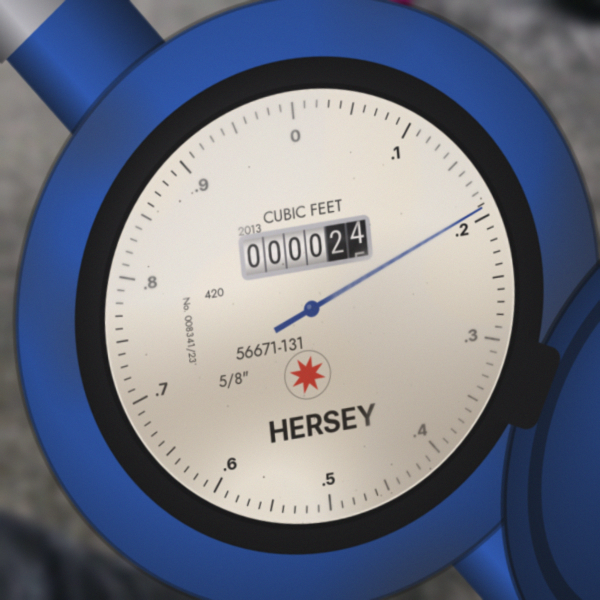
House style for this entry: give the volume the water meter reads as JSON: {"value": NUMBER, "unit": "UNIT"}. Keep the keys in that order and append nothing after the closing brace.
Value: {"value": 24.19, "unit": "ft³"}
